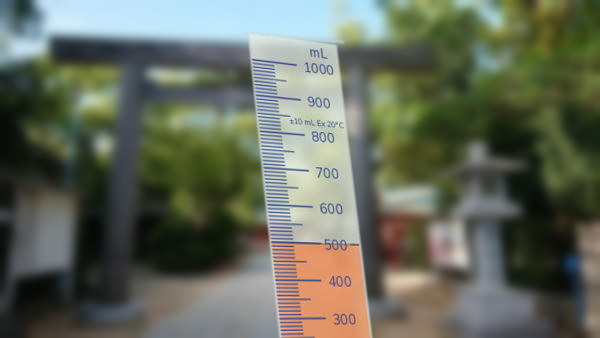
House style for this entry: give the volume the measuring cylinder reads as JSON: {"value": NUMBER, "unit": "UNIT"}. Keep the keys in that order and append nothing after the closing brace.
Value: {"value": 500, "unit": "mL"}
